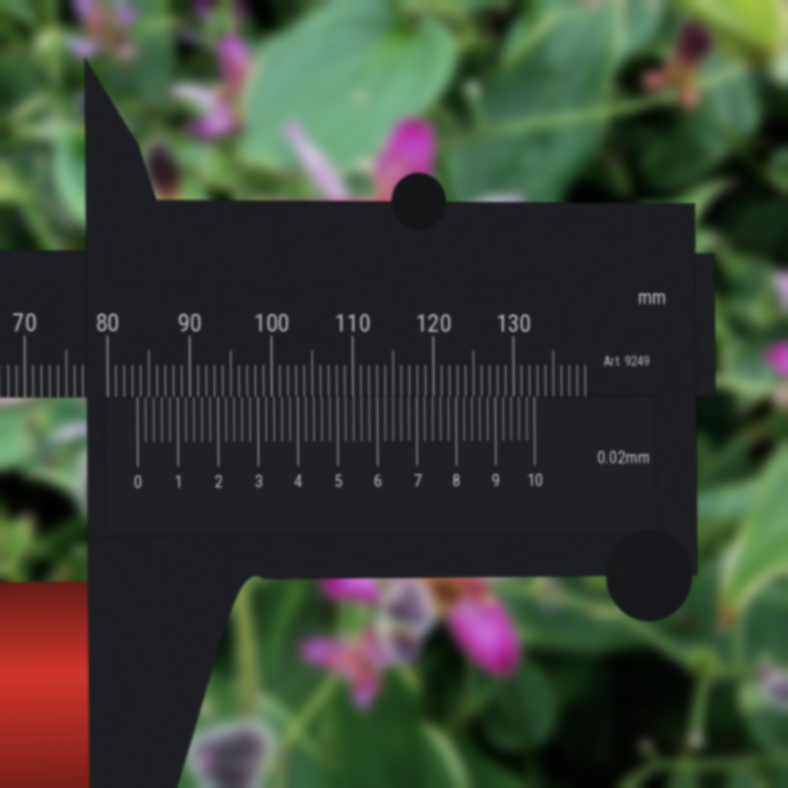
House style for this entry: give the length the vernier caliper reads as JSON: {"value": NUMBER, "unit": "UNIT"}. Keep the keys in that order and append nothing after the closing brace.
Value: {"value": 83.6, "unit": "mm"}
